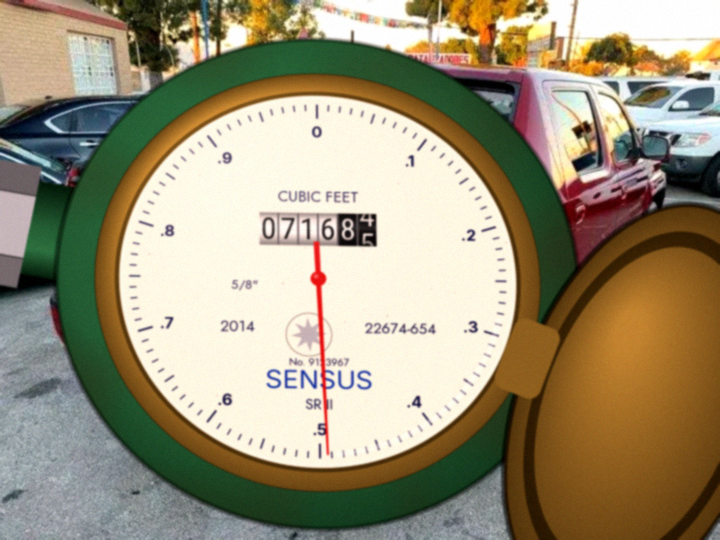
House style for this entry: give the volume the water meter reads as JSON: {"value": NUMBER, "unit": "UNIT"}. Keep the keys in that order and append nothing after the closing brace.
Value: {"value": 71684.49, "unit": "ft³"}
